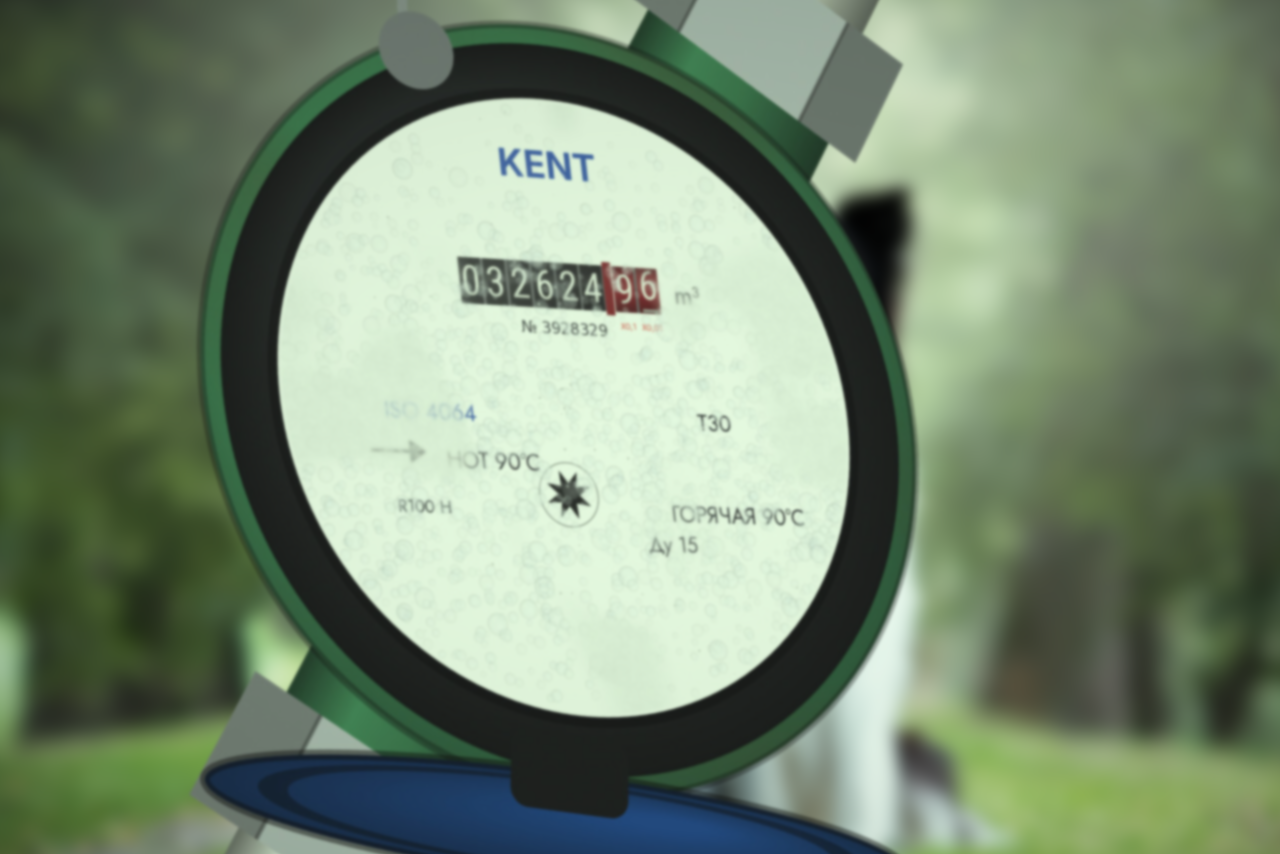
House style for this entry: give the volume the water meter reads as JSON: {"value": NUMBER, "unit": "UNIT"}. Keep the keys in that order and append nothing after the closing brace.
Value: {"value": 32624.96, "unit": "m³"}
